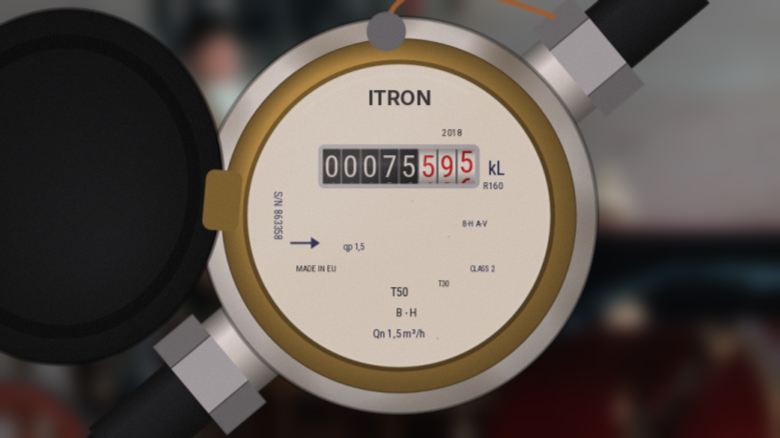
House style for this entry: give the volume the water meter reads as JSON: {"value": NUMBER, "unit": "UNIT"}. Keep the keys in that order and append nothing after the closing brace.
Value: {"value": 75.595, "unit": "kL"}
